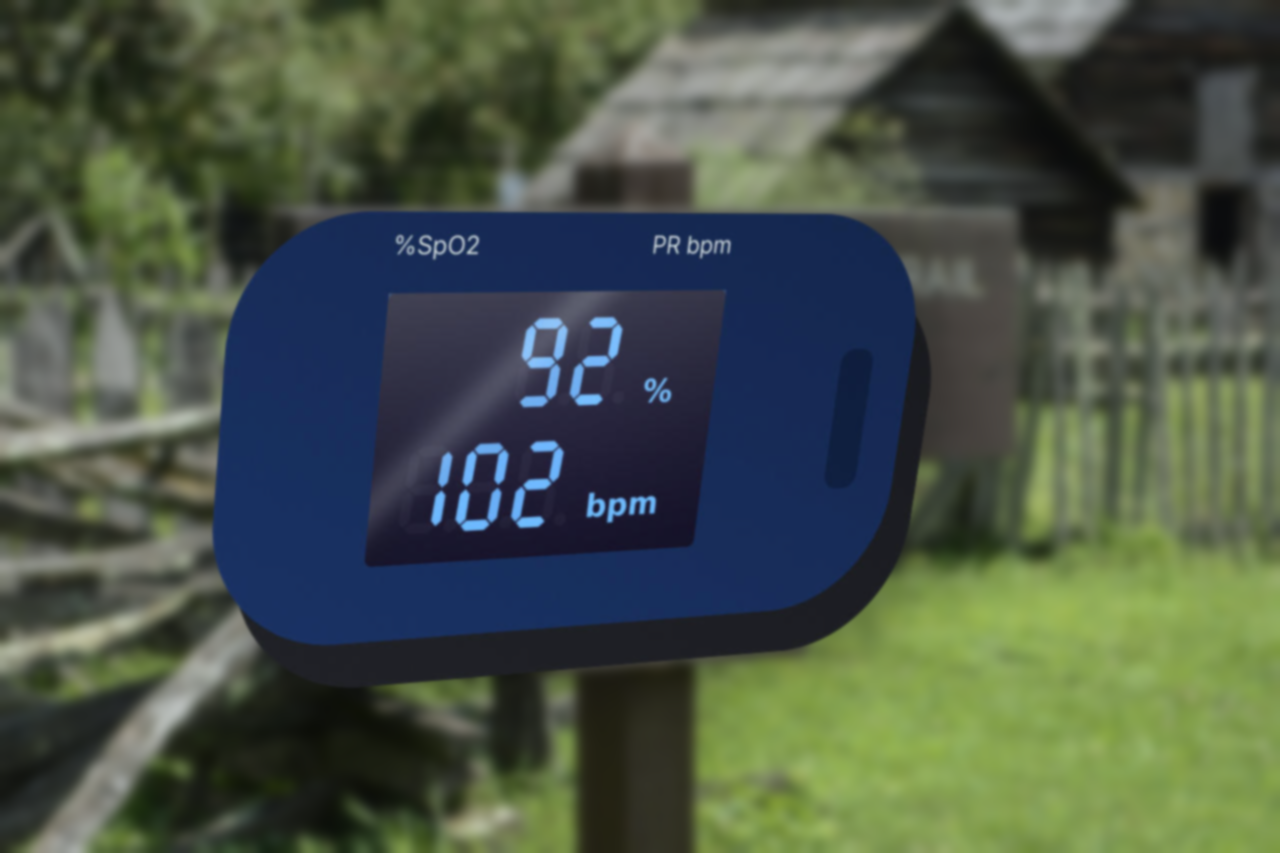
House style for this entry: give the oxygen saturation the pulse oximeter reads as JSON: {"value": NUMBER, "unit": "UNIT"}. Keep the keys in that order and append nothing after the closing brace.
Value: {"value": 92, "unit": "%"}
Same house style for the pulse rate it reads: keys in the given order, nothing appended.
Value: {"value": 102, "unit": "bpm"}
